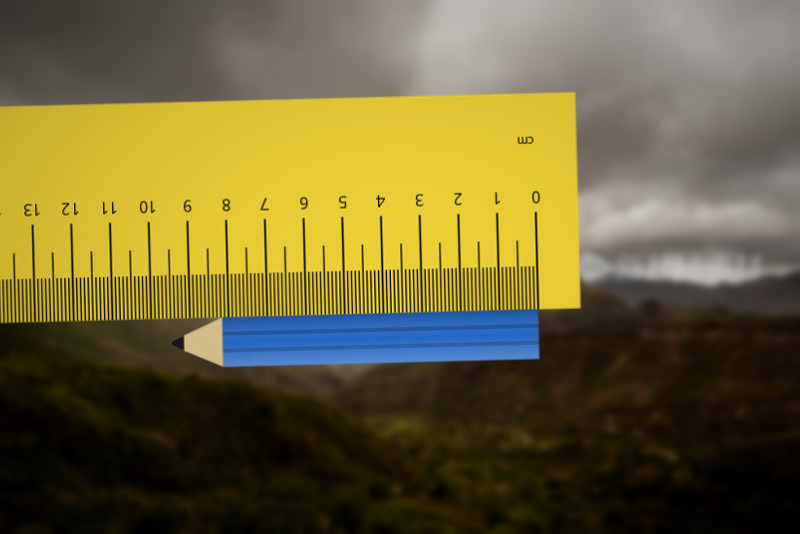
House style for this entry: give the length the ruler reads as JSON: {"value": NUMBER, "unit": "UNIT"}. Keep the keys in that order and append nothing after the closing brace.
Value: {"value": 9.5, "unit": "cm"}
